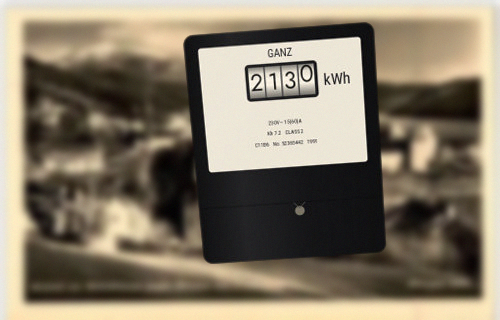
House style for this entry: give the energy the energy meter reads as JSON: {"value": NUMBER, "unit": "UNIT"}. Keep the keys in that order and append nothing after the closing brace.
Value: {"value": 2130, "unit": "kWh"}
